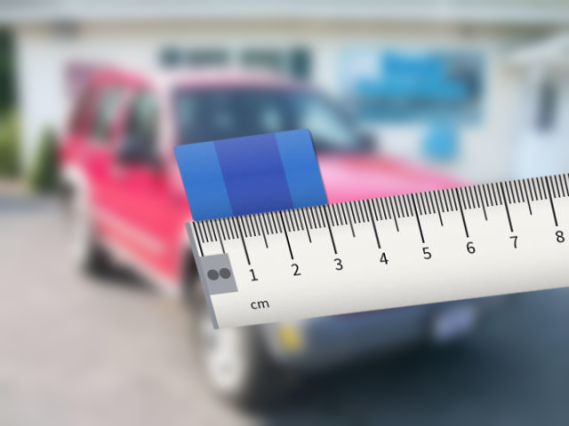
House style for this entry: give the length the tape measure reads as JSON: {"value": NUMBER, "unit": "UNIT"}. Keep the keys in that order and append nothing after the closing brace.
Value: {"value": 3.1, "unit": "cm"}
